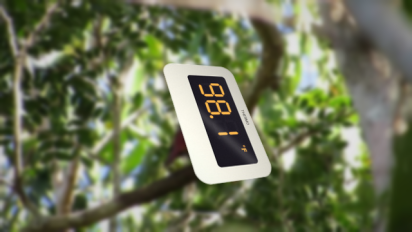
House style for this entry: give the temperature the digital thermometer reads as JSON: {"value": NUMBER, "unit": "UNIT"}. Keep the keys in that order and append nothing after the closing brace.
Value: {"value": 98.1, "unit": "°F"}
